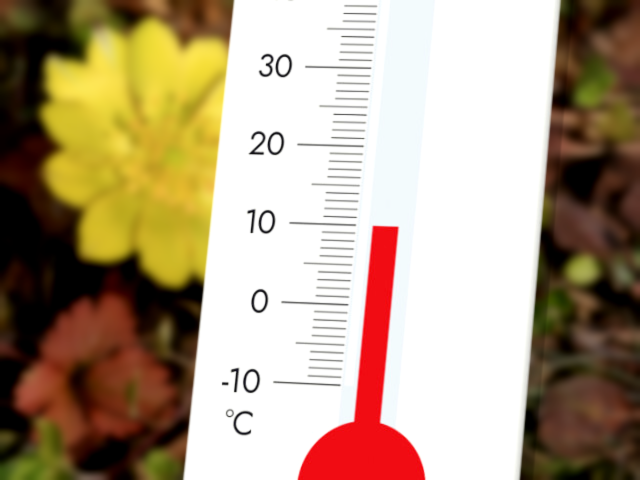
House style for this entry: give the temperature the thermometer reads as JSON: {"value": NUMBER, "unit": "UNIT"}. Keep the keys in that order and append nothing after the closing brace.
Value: {"value": 10, "unit": "°C"}
